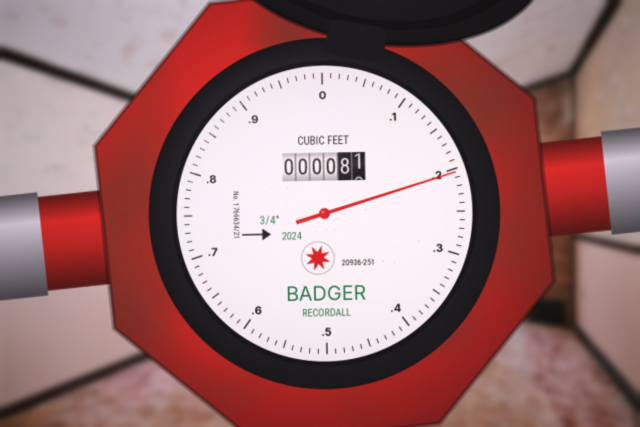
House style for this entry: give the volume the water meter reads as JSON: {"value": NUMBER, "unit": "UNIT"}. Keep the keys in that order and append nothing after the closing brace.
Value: {"value": 81.20, "unit": "ft³"}
